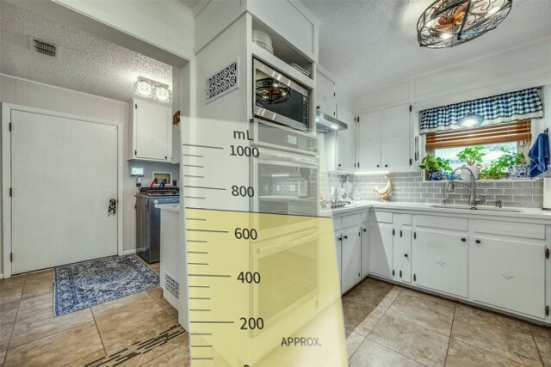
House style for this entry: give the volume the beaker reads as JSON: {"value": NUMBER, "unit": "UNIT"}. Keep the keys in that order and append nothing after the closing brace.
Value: {"value": 700, "unit": "mL"}
